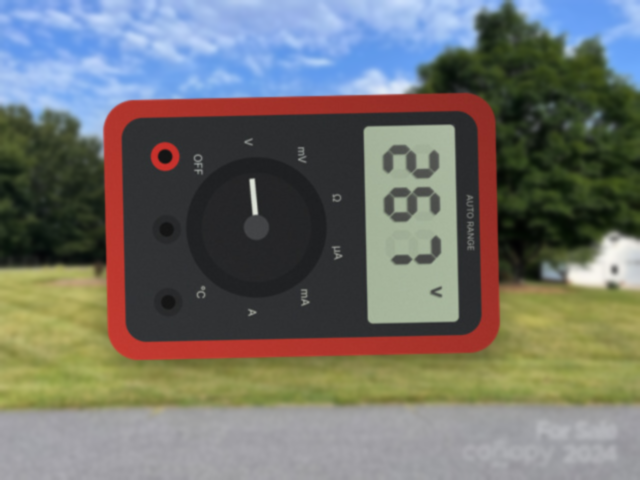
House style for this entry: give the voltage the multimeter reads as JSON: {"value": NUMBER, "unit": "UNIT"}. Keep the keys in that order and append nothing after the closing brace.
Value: {"value": 267, "unit": "V"}
